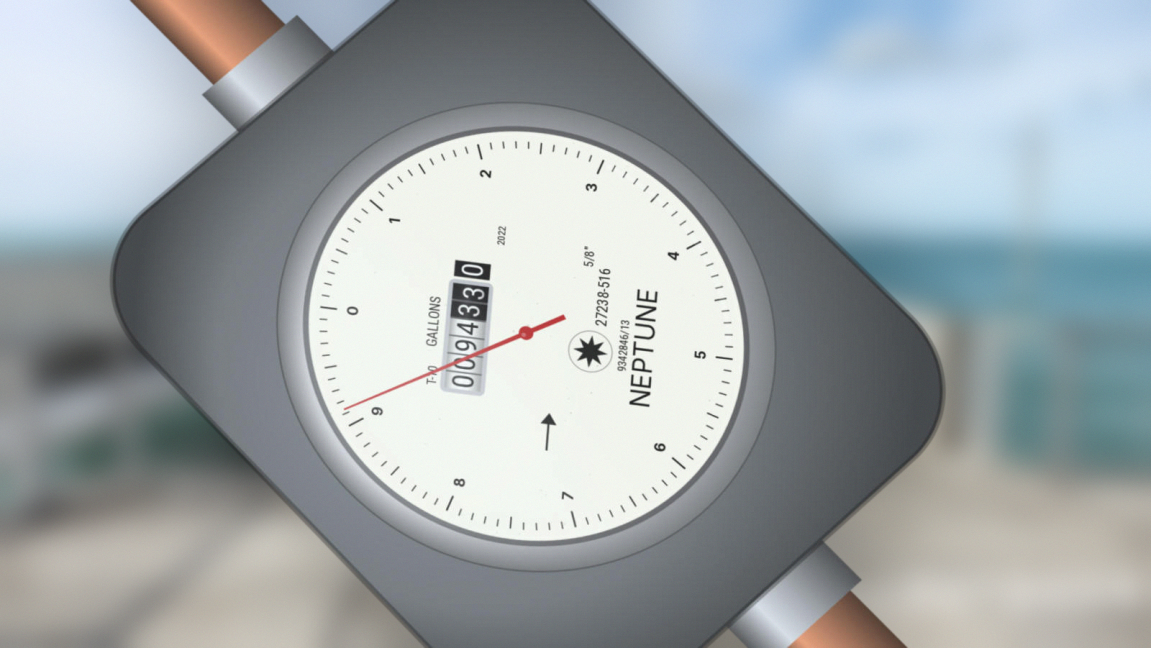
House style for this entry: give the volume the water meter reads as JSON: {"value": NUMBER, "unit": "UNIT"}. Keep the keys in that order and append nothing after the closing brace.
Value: {"value": 94329.1, "unit": "gal"}
